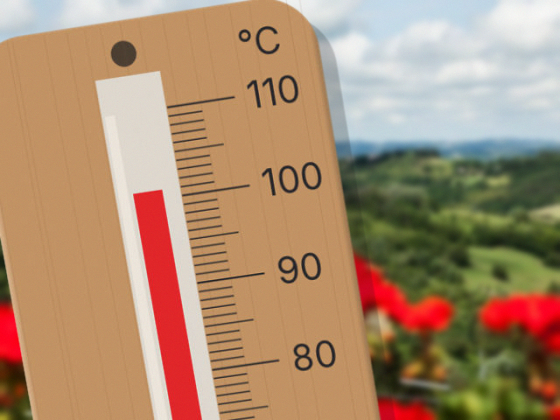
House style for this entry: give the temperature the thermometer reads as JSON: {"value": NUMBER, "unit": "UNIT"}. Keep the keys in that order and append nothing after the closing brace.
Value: {"value": 101, "unit": "°C"}
